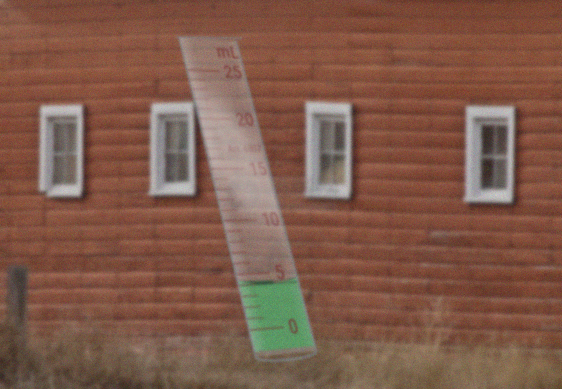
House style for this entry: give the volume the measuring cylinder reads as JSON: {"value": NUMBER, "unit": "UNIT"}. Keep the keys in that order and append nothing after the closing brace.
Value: {"value": 4, "unit": "mL"}
